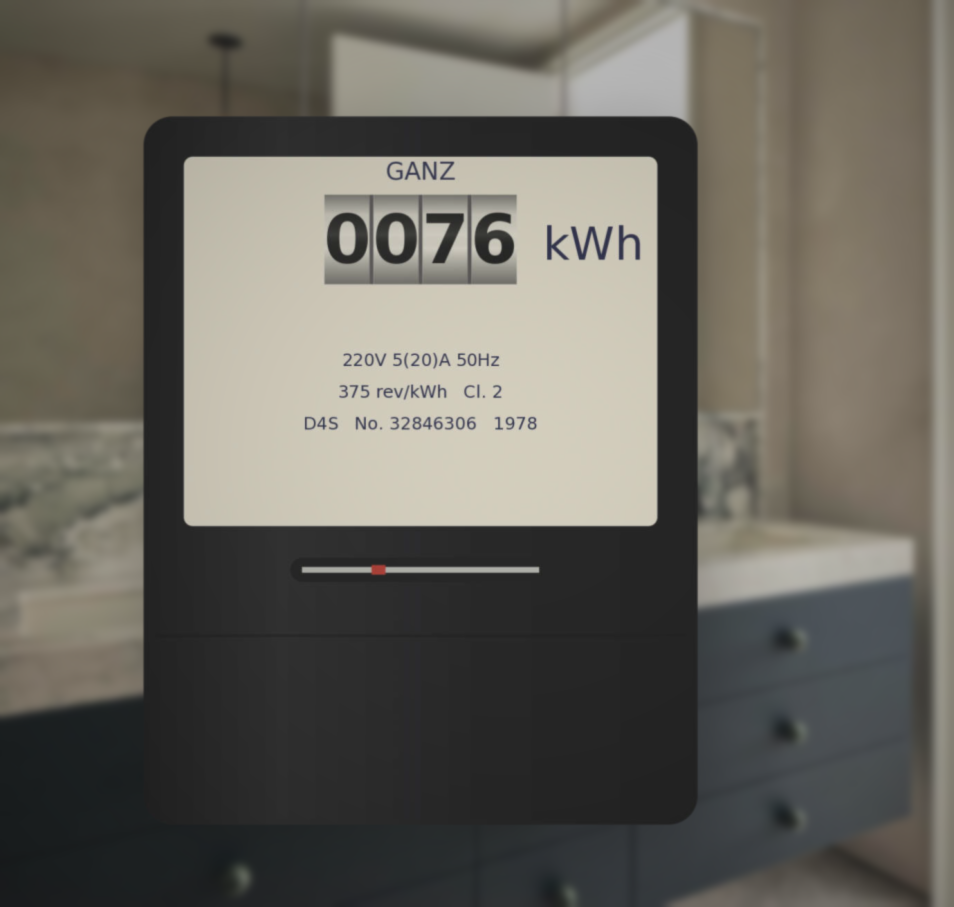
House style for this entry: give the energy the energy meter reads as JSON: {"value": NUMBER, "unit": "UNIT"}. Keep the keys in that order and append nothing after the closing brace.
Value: {"value": 76, "unit": "kWh"}
